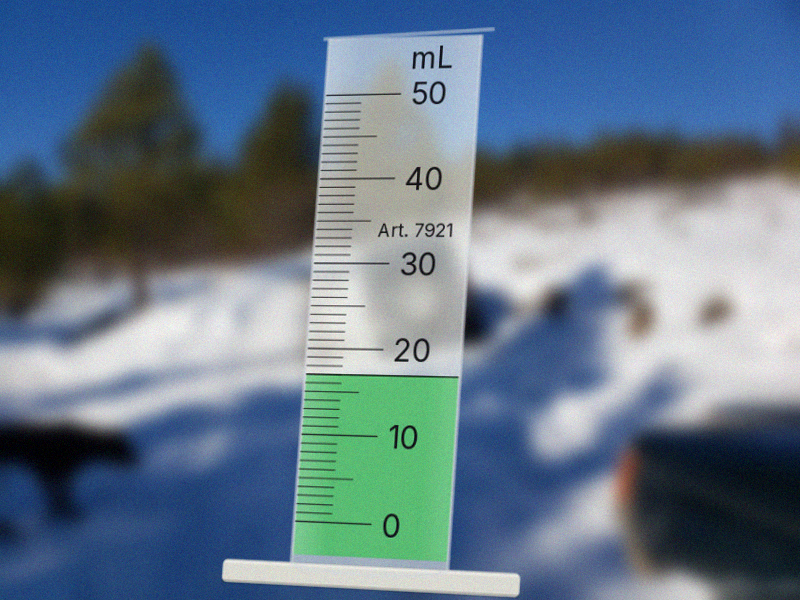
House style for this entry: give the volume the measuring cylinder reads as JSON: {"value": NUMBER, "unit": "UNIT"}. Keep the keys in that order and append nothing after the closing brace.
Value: {"value": 17, "unit": "mL"}
